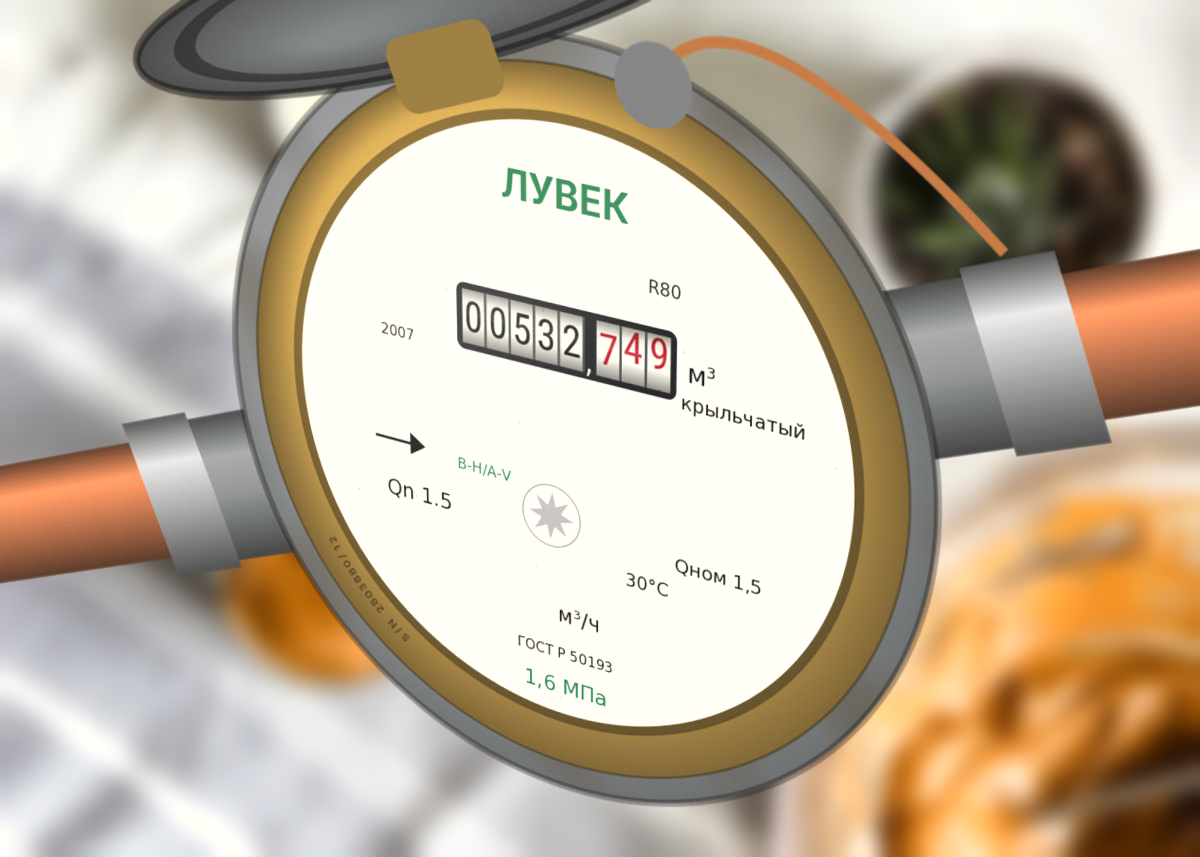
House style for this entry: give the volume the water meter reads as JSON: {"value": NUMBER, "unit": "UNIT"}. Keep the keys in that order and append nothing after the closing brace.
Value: {"value": 532.749, "unit": "m³"}
